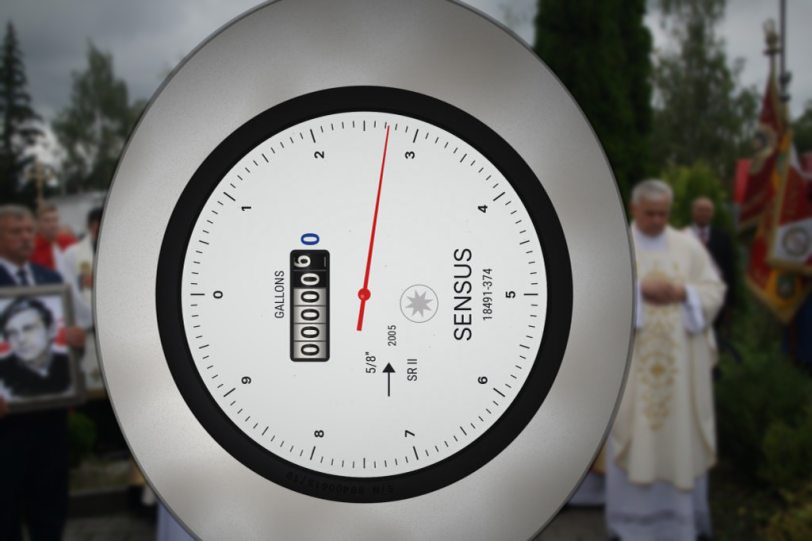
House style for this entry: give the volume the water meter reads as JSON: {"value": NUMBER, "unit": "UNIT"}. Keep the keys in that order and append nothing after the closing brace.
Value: {"value": 62.7, "unit": "gal"}
